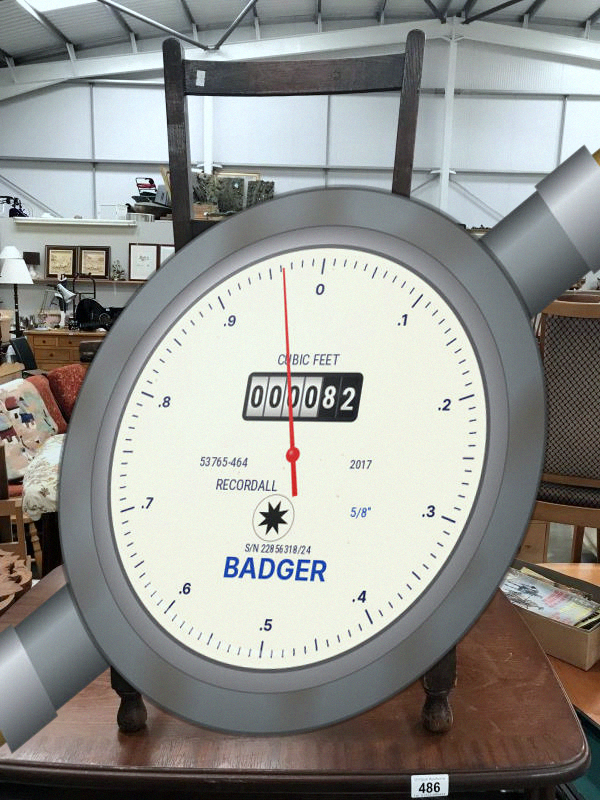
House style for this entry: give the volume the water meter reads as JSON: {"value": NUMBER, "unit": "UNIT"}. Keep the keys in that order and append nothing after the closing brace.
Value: {"value": 81.96, "unit": "ft³"}
